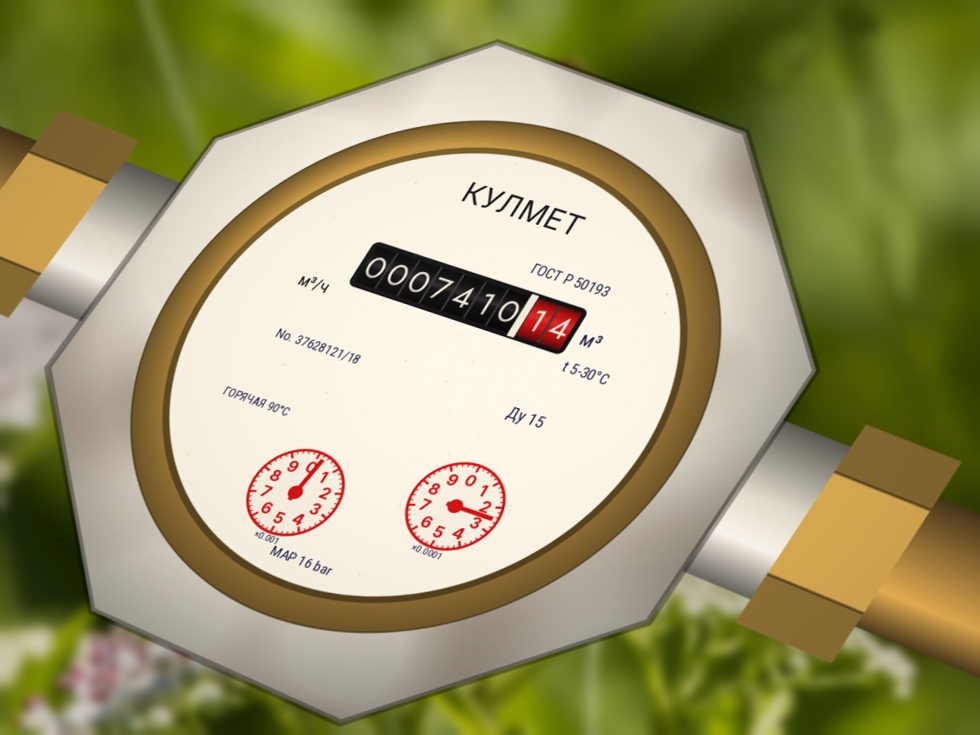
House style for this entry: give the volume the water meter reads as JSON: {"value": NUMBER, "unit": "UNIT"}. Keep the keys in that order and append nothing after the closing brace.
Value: {"value": 7410.1402, "unit": "m³"}
